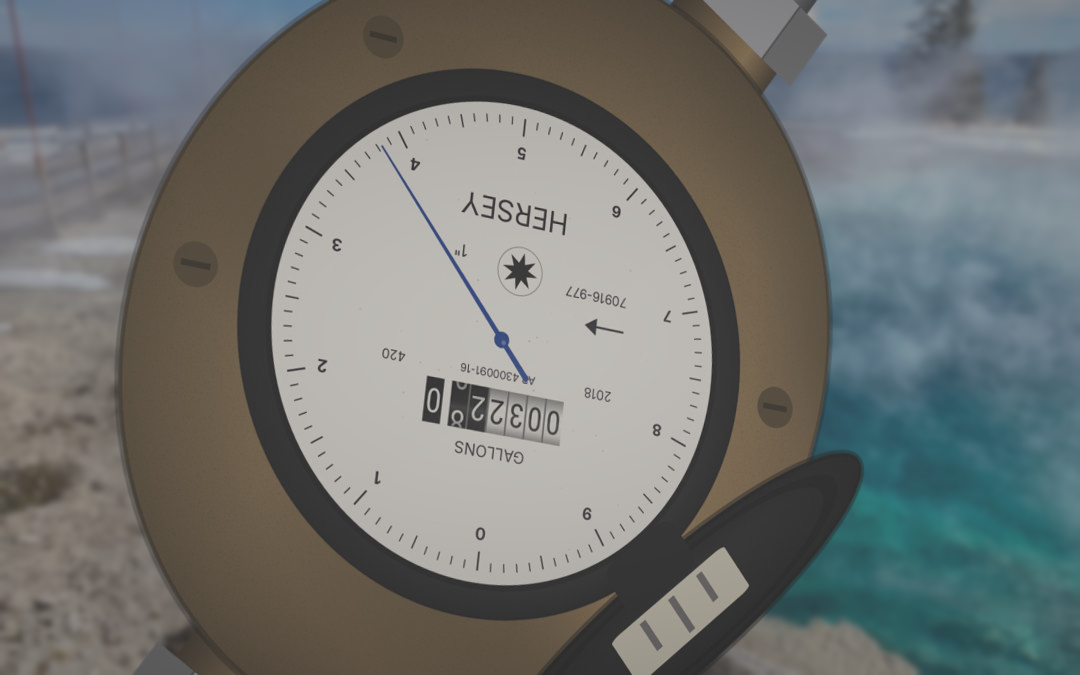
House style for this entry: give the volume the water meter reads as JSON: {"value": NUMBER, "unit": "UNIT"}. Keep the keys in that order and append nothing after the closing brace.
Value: {"value": 32283.8, "unit": "gal"}
